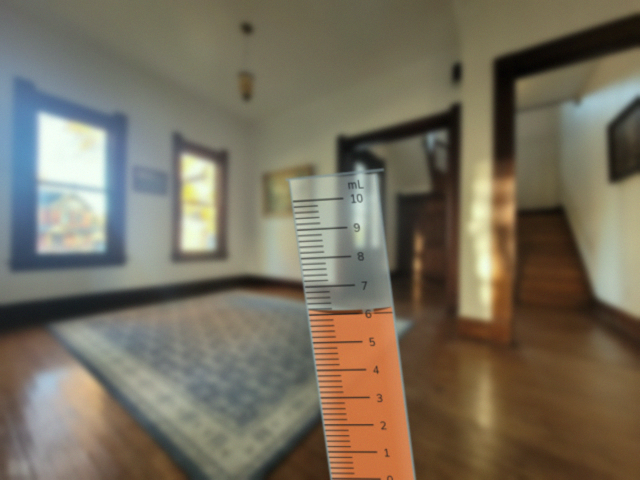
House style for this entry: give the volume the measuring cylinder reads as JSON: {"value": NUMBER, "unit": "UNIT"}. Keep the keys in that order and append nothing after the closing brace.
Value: {"value": 6, "unit": "mL"}
